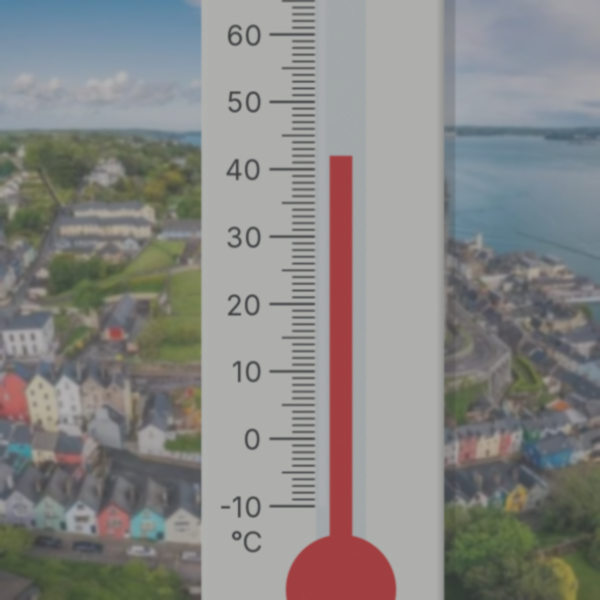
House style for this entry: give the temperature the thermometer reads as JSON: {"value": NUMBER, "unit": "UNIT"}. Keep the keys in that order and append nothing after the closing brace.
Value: {"value": 42, "unit": "°C"}
